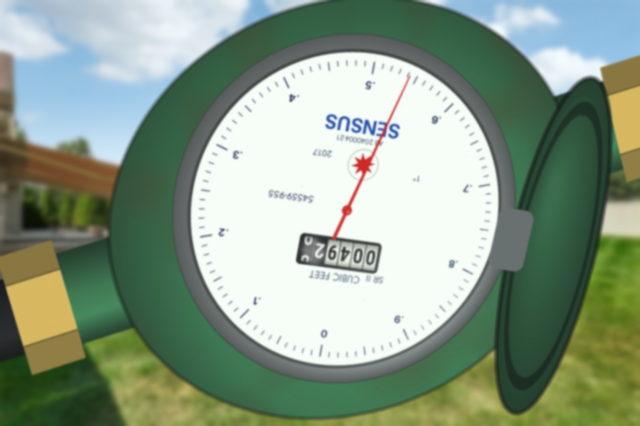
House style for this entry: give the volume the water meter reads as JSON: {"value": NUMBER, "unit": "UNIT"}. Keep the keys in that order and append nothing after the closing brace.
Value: {"value": 4928.54, "unit": "ft³"}
